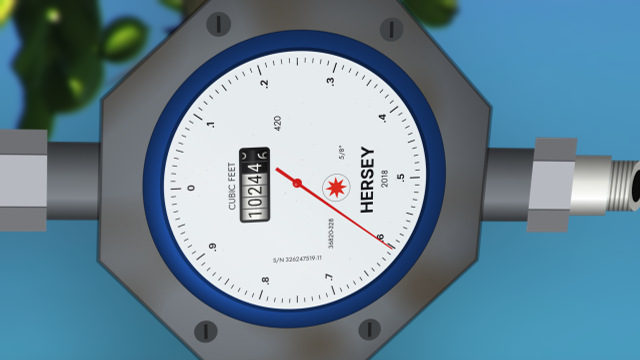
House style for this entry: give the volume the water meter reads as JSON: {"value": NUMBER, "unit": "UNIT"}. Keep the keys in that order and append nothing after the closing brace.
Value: {"value": 102445.60, "unit": "ft³"}
